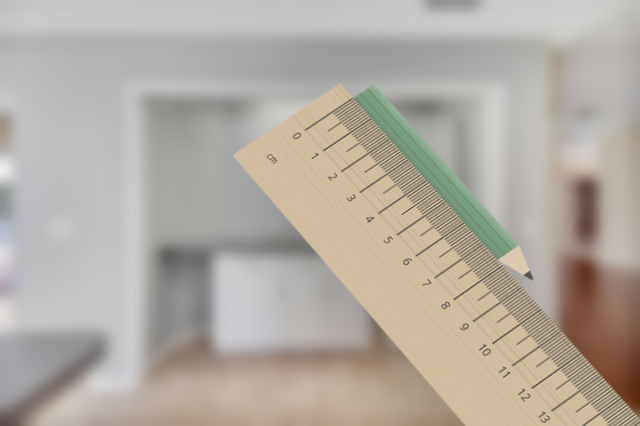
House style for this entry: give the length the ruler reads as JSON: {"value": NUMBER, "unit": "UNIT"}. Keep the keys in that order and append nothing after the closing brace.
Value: {"value": 9, "unit": "cm"}
